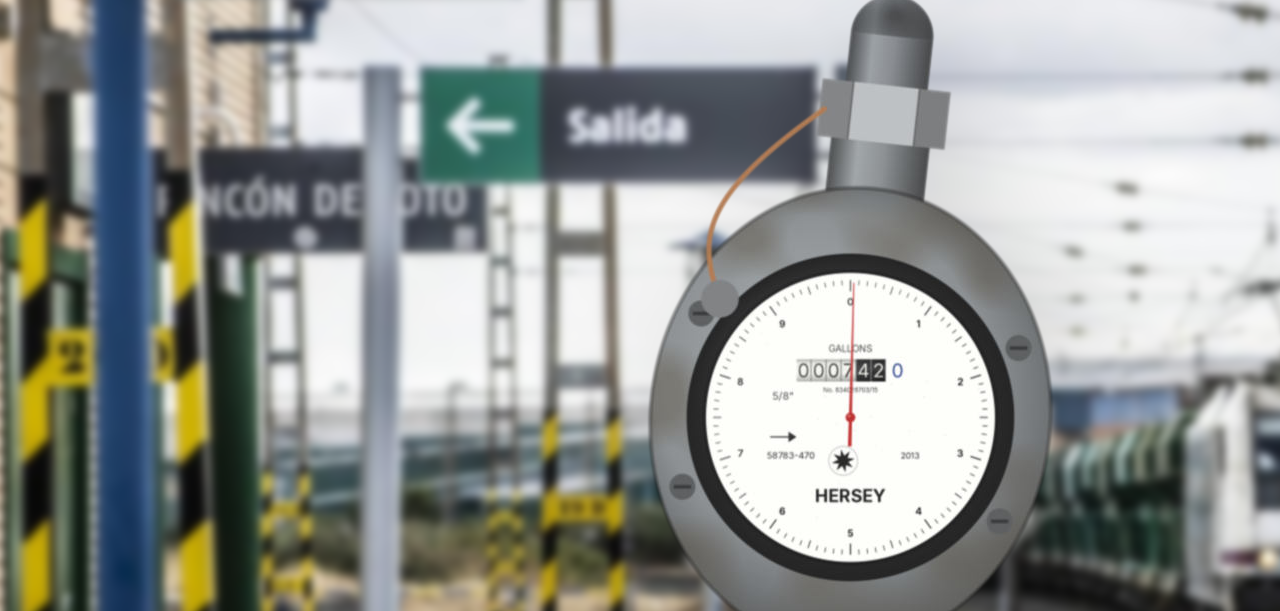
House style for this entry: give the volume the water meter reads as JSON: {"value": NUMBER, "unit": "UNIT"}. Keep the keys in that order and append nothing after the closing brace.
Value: {"value": 7420.0, "unit": "gal"}
